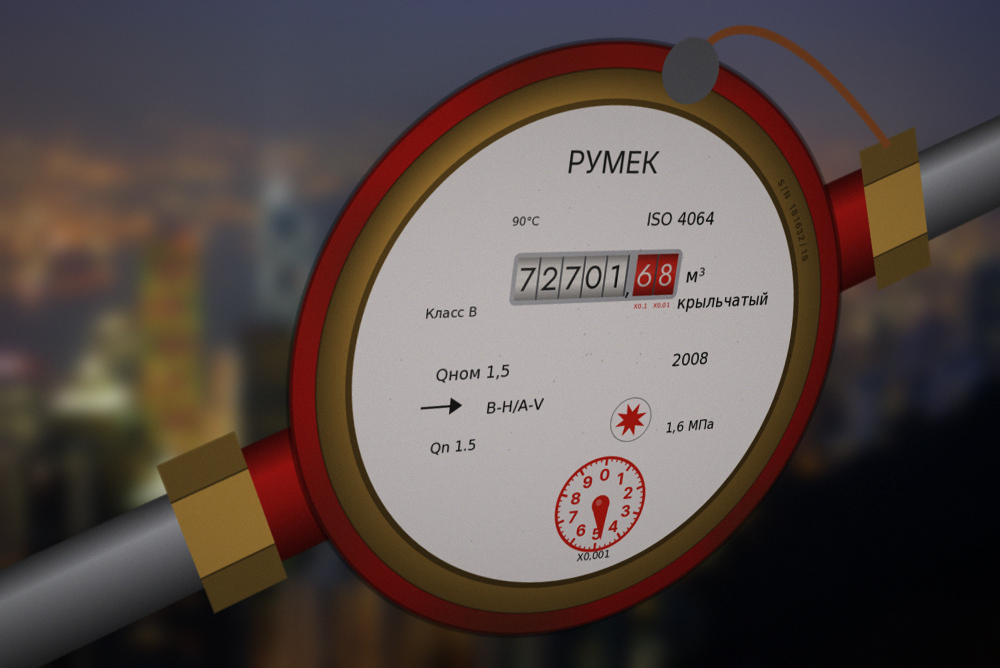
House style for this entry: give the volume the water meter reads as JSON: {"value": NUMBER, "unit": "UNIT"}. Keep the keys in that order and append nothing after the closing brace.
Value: {"value": 72701.684, "unit": "m³"}
